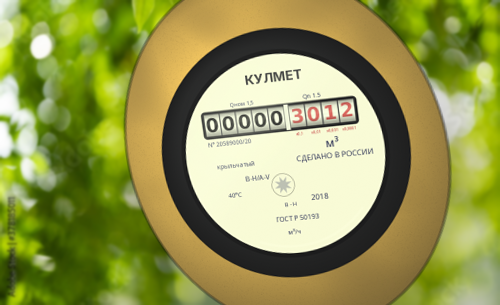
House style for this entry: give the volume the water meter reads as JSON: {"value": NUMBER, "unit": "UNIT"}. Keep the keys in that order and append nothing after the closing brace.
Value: {"value": 0.3012, "unit": "m³"}
